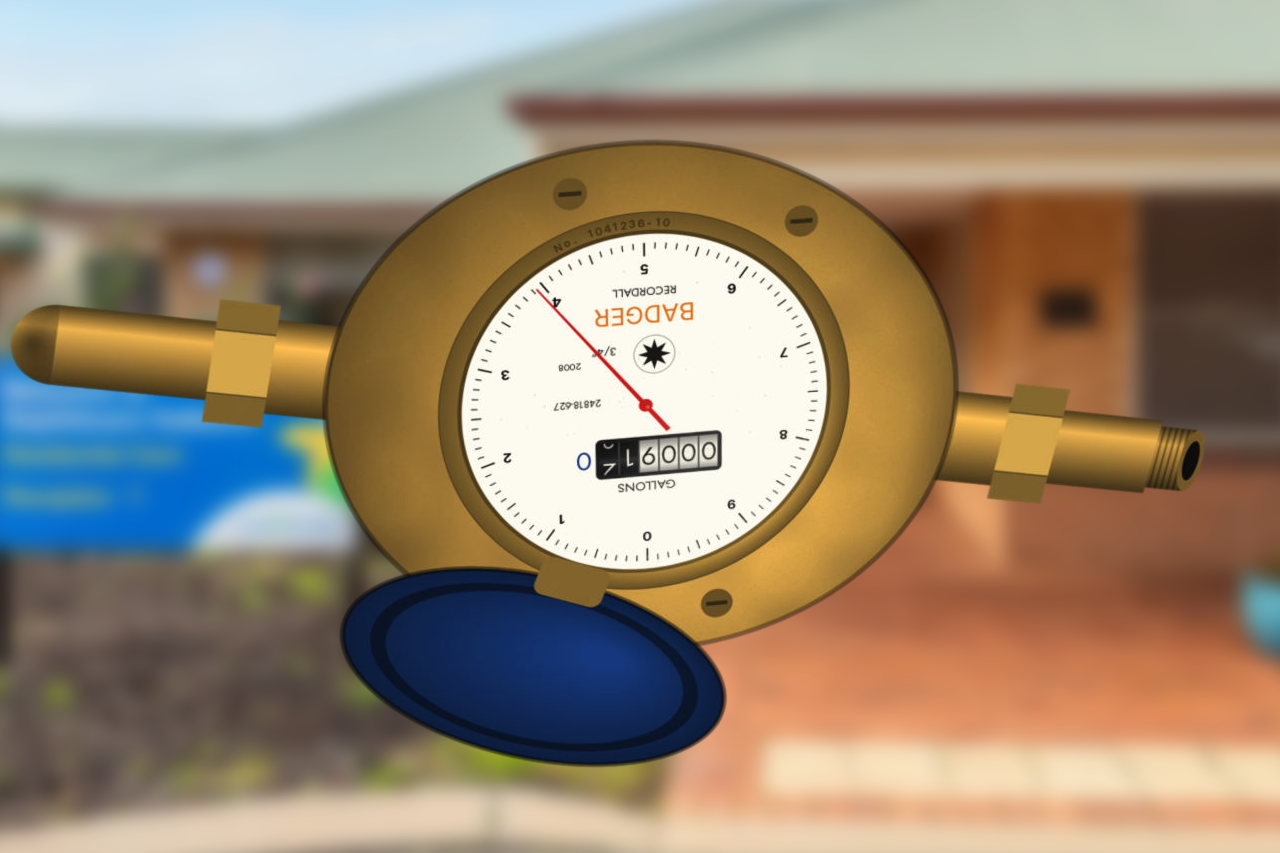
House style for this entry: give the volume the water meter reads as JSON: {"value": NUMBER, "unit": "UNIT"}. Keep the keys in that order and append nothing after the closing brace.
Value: {"value": 9123.9, "unit": "gal"}
